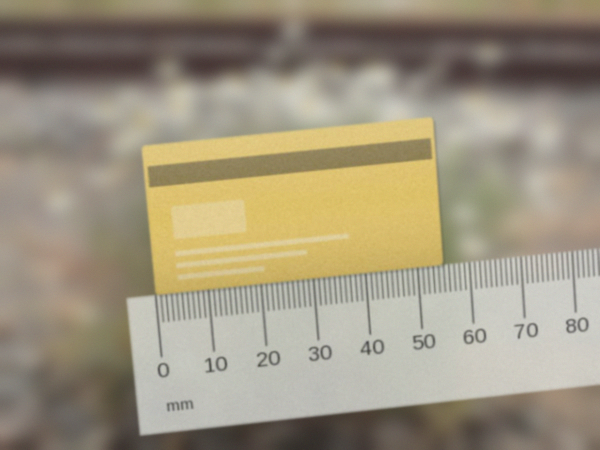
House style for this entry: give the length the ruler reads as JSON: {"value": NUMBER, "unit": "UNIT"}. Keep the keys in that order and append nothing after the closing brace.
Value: {"value": 55, "unit": "mm"}
